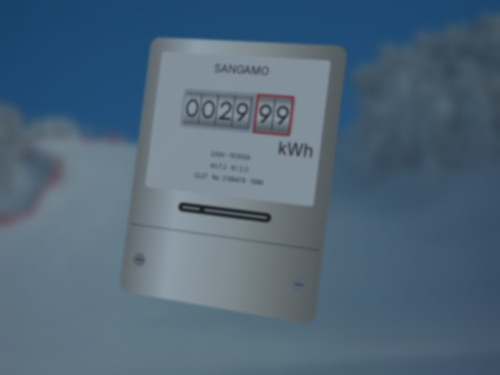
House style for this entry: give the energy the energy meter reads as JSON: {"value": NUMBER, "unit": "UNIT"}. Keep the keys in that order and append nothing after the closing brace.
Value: {"value": 29.99, "unit": "kWh"}
